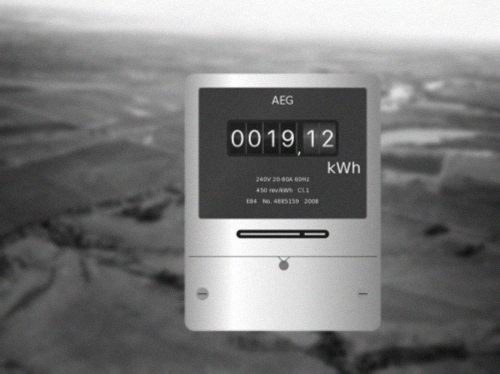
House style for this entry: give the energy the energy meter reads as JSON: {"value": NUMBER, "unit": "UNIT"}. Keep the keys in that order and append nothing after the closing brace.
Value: {"value": 19.12, "unit": "kWh"}
